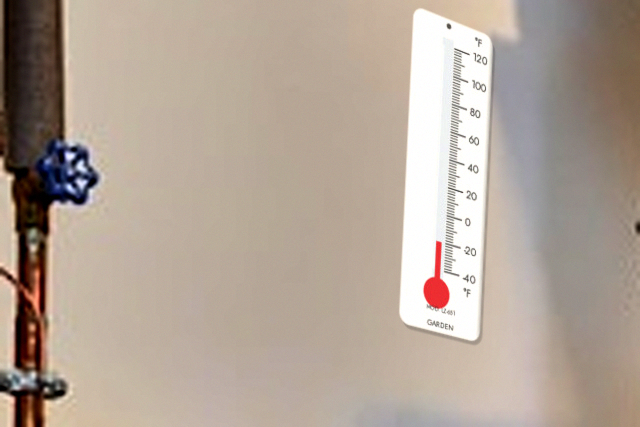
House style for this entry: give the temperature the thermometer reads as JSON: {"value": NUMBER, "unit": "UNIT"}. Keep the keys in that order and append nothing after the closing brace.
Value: {"value": -20, "unit": "°F"}
